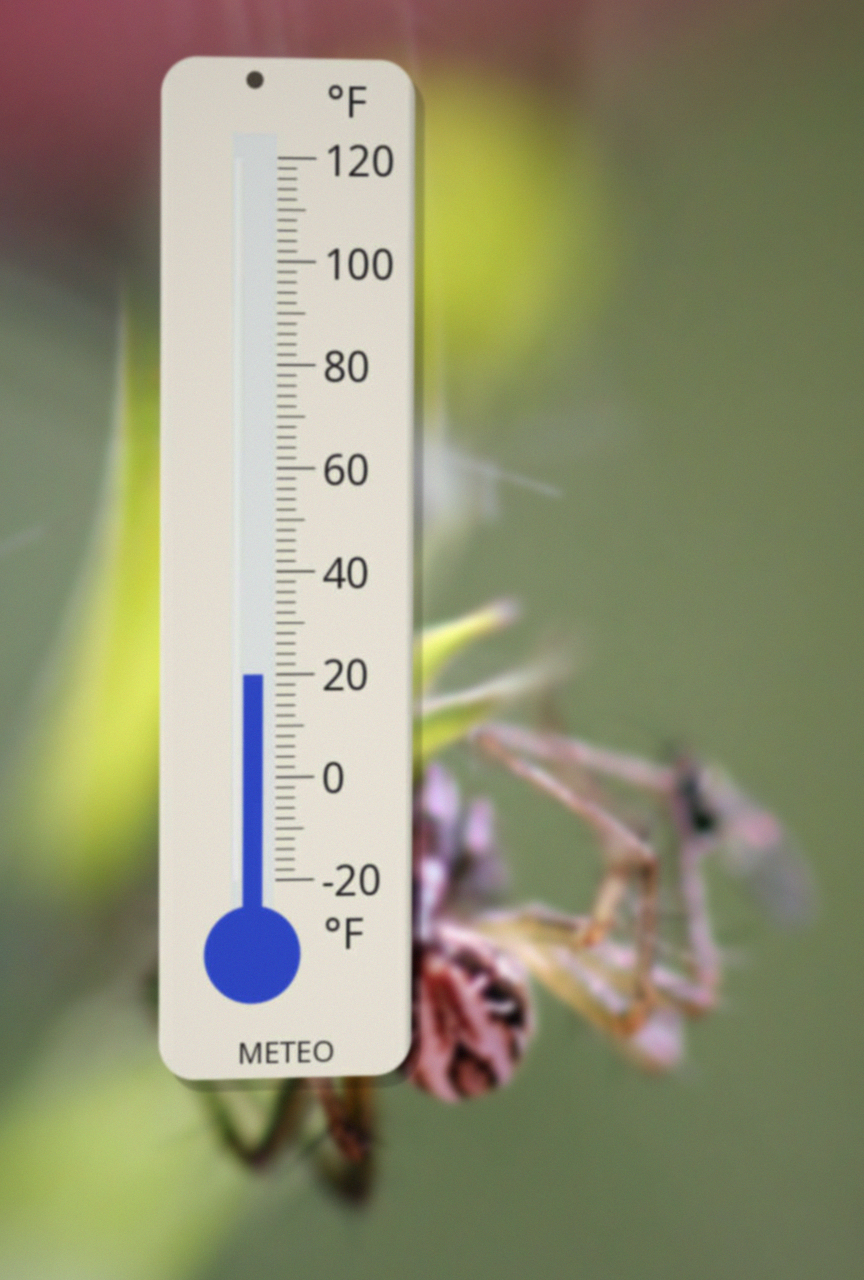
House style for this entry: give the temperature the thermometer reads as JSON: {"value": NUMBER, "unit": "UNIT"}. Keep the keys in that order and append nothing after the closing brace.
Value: {"value": 20, "unit": "°F"}
